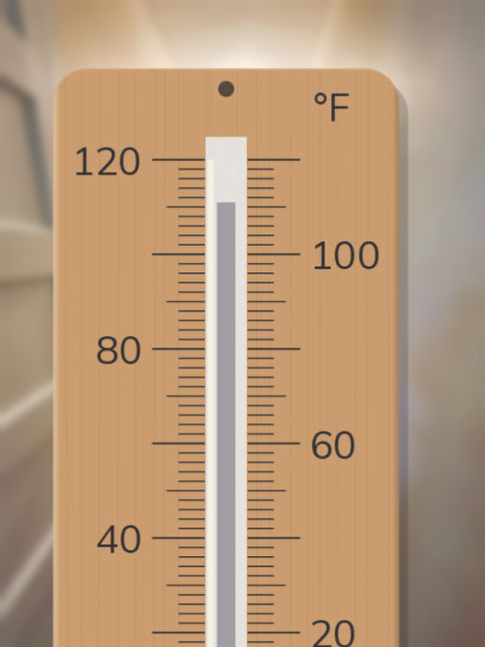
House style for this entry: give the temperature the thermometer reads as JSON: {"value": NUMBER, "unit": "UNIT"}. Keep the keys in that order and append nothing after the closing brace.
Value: {"value": 111, "unit": "°F"}
